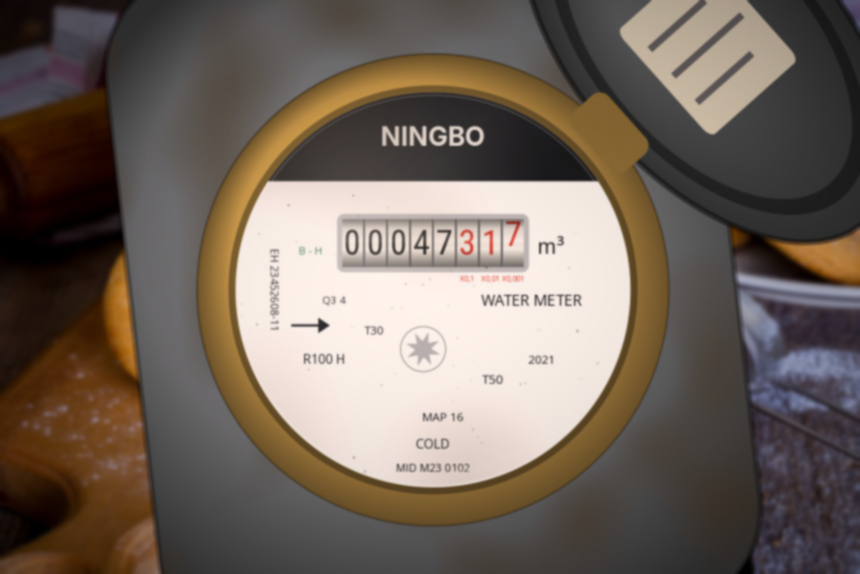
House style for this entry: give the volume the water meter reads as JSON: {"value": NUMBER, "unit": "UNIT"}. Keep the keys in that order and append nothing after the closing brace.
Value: {"value": 47.317, "unit": "m³"}
